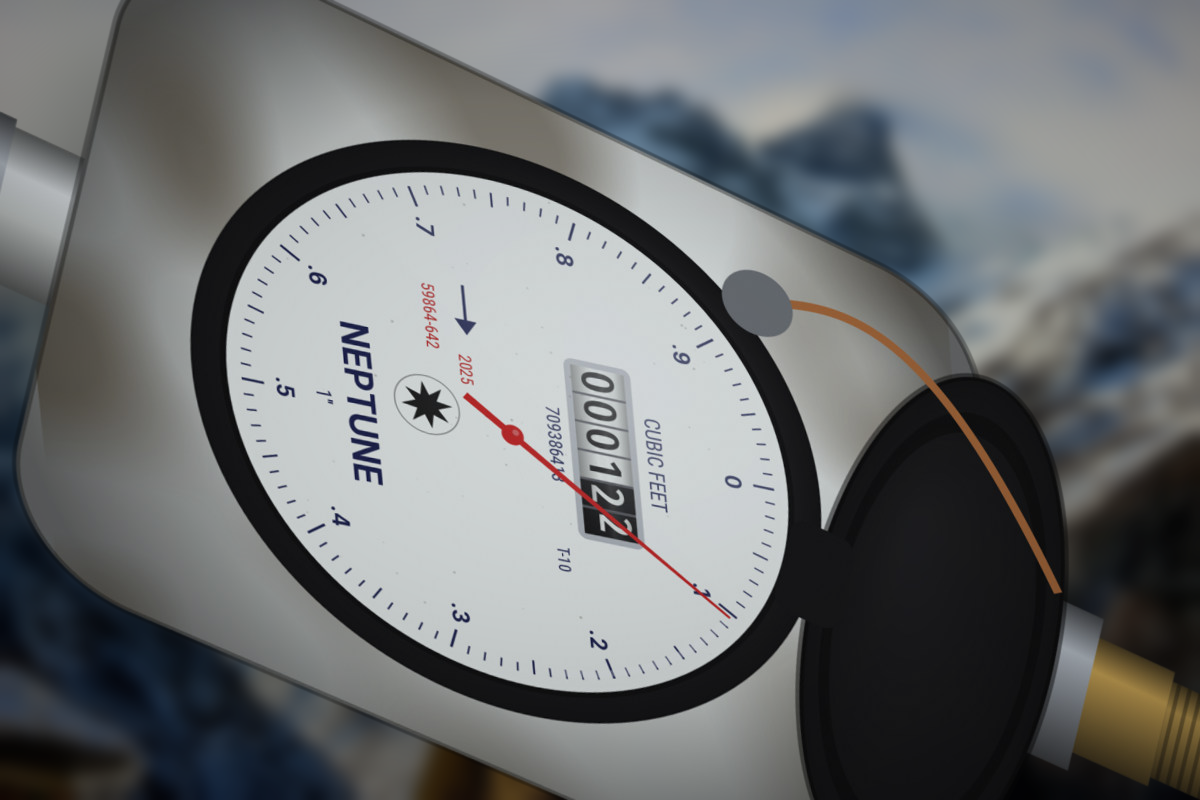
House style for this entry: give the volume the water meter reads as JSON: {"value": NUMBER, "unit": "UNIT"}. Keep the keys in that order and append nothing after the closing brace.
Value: {"value": 122.10, "unit": "ft³"}
